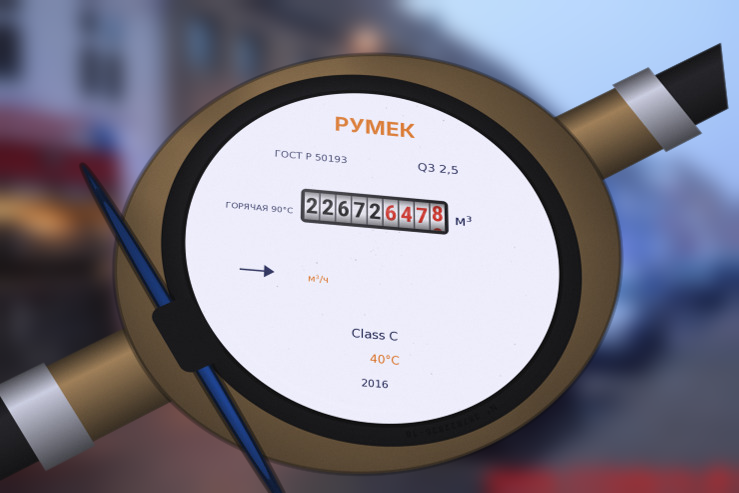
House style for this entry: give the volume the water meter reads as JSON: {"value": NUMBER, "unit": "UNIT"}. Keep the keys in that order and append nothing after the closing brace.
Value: {"value": 22672.6478, "unit": "m³"}
